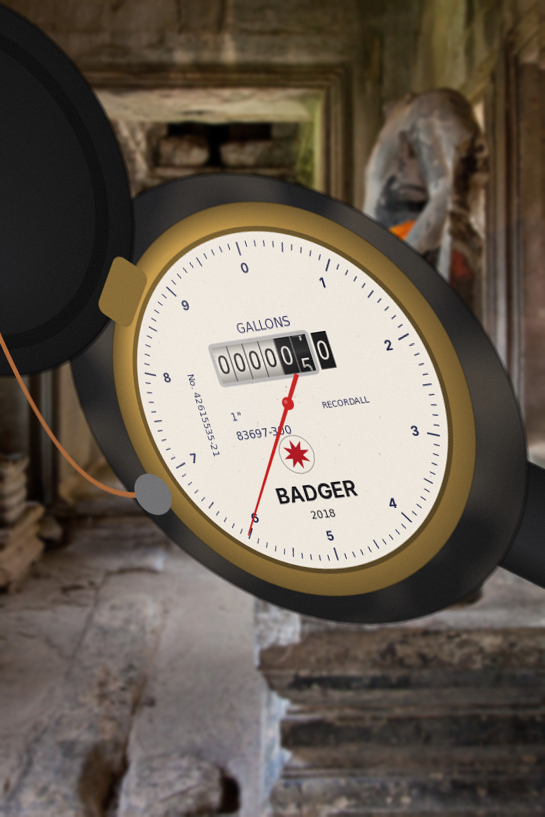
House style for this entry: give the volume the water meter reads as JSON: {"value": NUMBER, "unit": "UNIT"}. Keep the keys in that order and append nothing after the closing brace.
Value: {"value": 46.0, "unit": "gal"}
